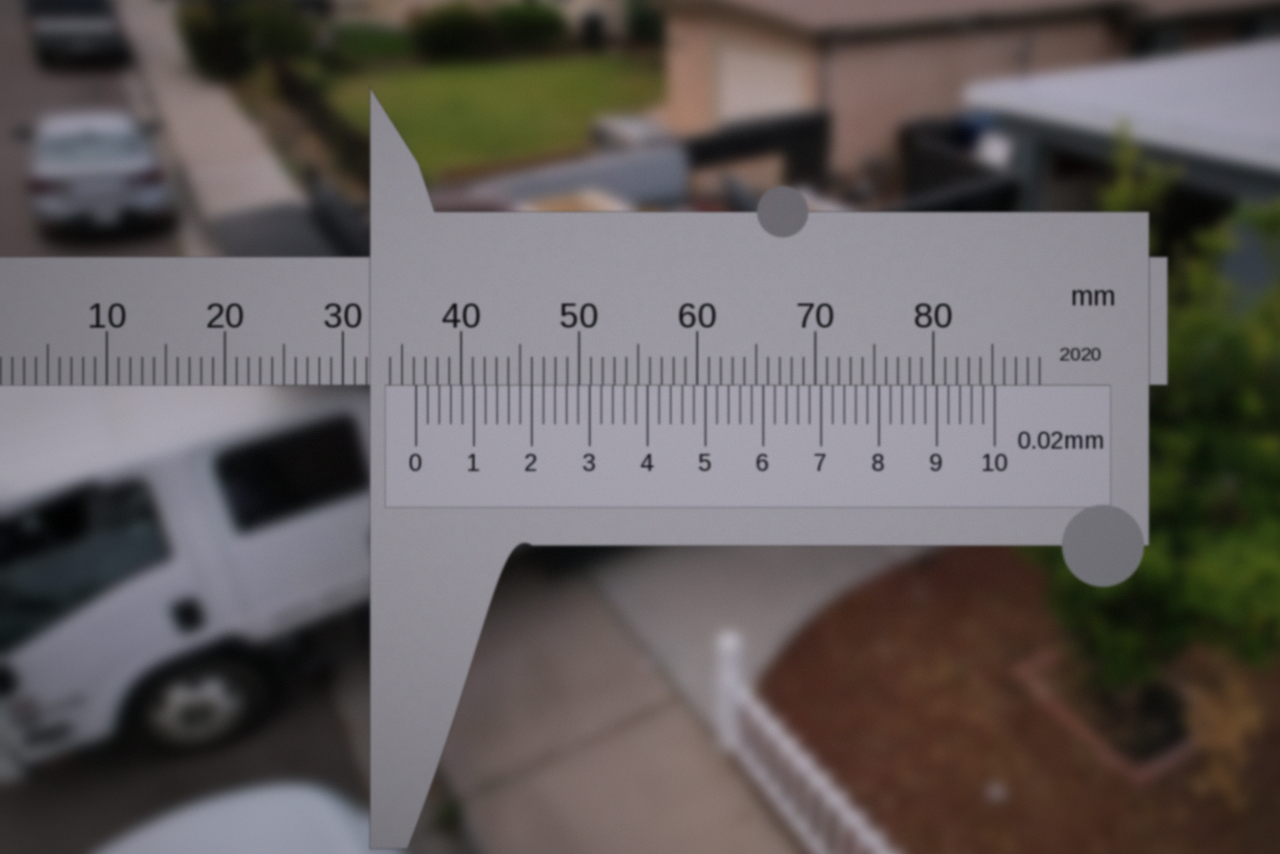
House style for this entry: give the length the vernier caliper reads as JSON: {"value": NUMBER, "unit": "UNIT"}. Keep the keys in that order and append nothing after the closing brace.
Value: {"value": 36.2, "unit": "mm"}
